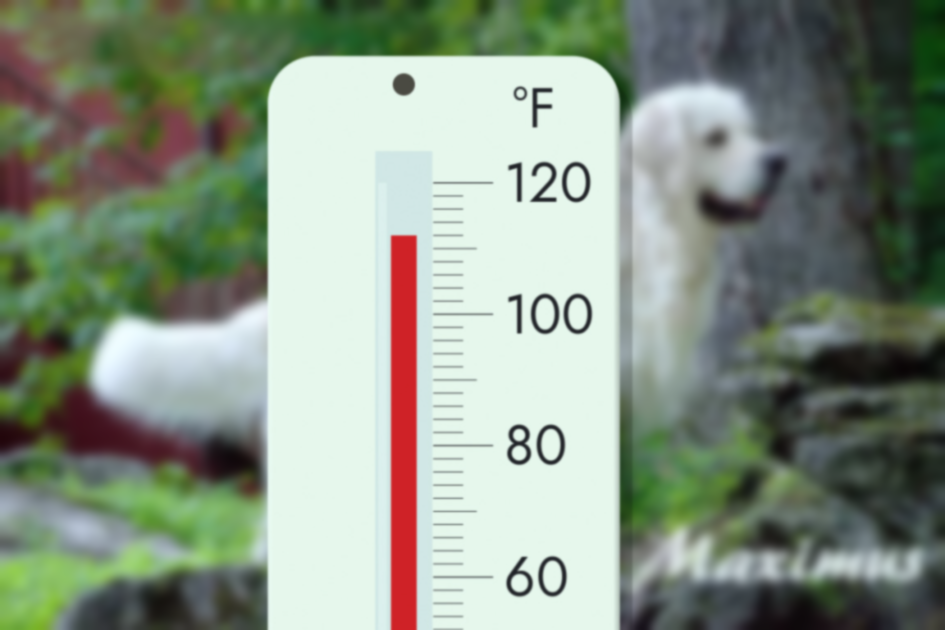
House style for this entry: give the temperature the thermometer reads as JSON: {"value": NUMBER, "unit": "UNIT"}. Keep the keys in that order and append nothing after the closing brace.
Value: {"value": 112, "unit": "°F"}
